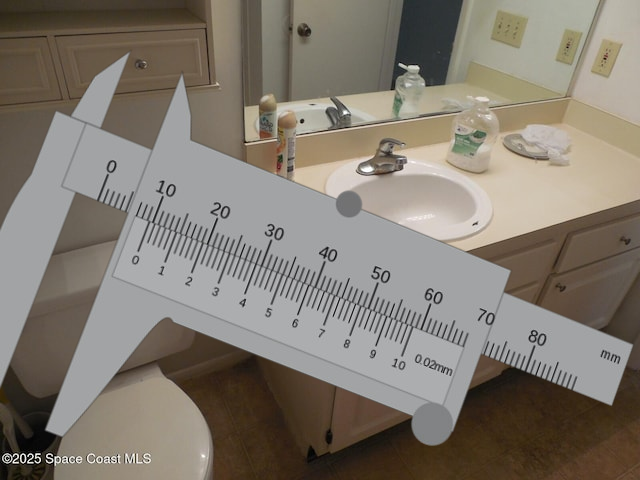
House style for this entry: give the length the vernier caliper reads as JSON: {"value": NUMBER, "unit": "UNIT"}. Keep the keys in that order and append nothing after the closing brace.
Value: {"value": 9.4, "unit": "mm"}
